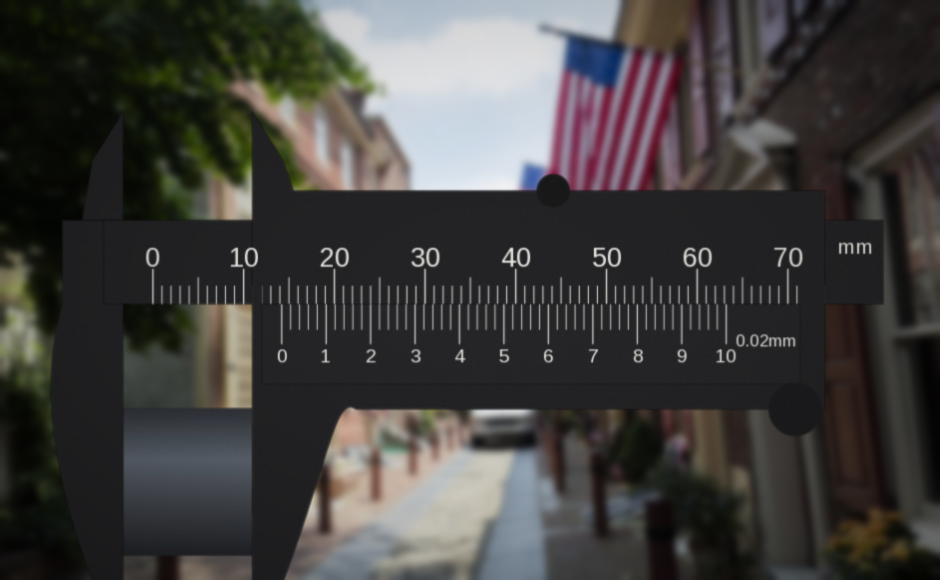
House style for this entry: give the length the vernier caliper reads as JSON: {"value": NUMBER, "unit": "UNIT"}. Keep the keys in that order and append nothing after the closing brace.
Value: {"value": 14.2, "unit": "mm"}
